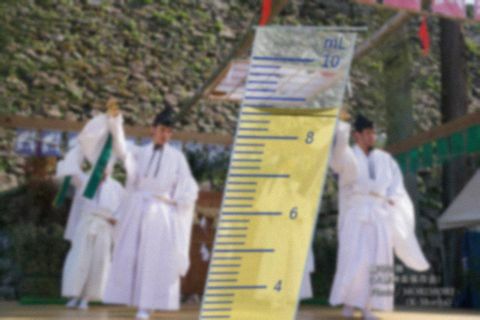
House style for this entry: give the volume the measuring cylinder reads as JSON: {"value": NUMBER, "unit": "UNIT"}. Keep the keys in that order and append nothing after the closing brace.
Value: {"value": 8.6, "unit": "mL"}
